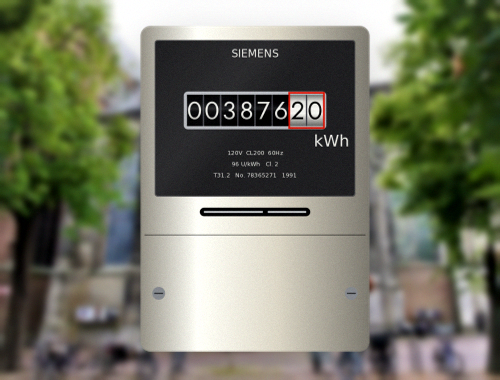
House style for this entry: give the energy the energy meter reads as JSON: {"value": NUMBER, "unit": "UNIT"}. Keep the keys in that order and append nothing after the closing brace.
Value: {"value": 3876.20, "unit": "kWh"}
